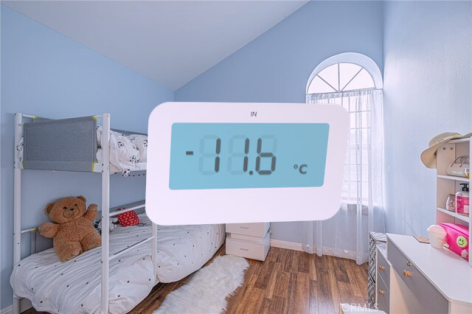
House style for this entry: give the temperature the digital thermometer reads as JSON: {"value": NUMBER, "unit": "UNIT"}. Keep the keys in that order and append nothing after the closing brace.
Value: {"value": -11.6, "unit": "°C"}
